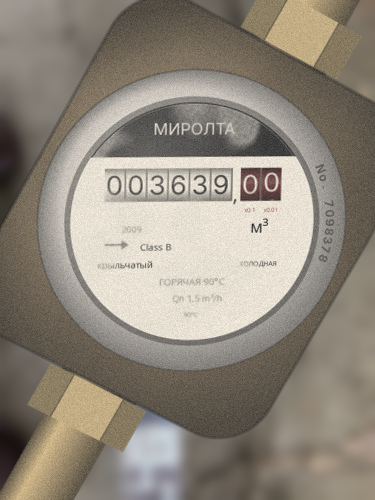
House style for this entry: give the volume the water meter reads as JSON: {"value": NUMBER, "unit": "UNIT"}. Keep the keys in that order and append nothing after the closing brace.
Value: {"value": 3639.00, "unit": "m³"}
